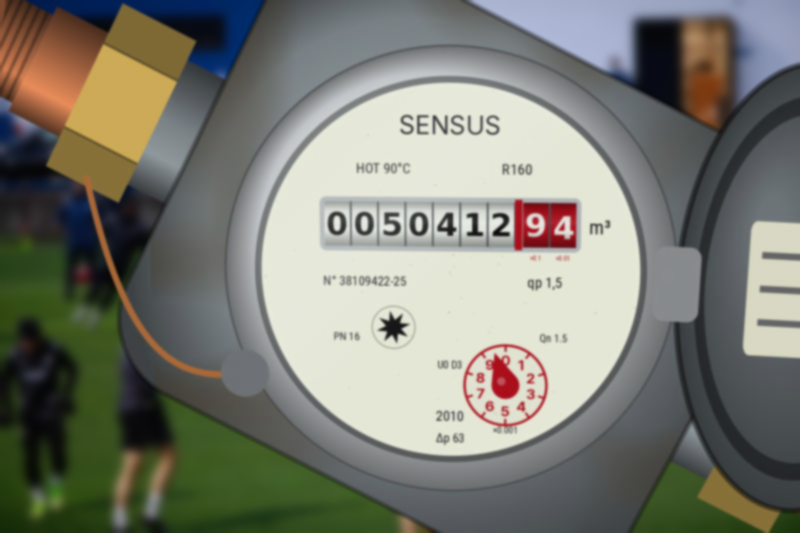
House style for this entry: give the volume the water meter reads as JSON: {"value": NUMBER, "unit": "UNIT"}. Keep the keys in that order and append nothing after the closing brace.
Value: {"value": 50412.939, "unit": "m³"}
